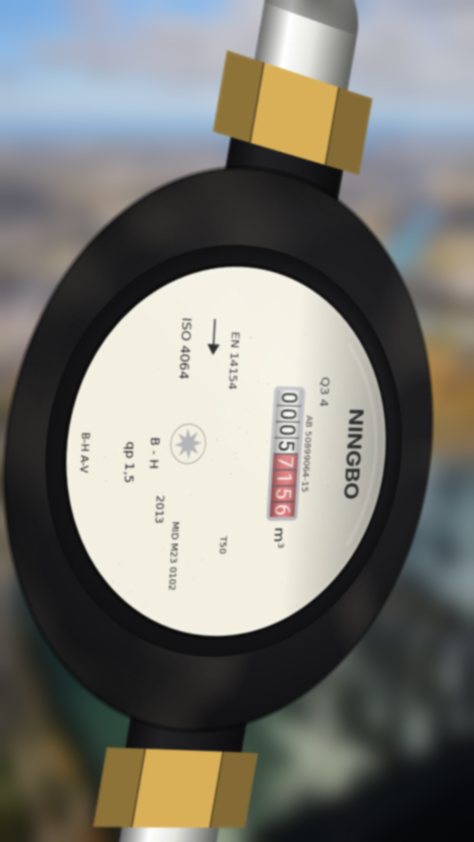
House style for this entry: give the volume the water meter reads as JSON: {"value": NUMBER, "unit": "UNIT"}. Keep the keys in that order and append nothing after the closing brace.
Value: {"value": 5.7156, "unit": "m³"}
